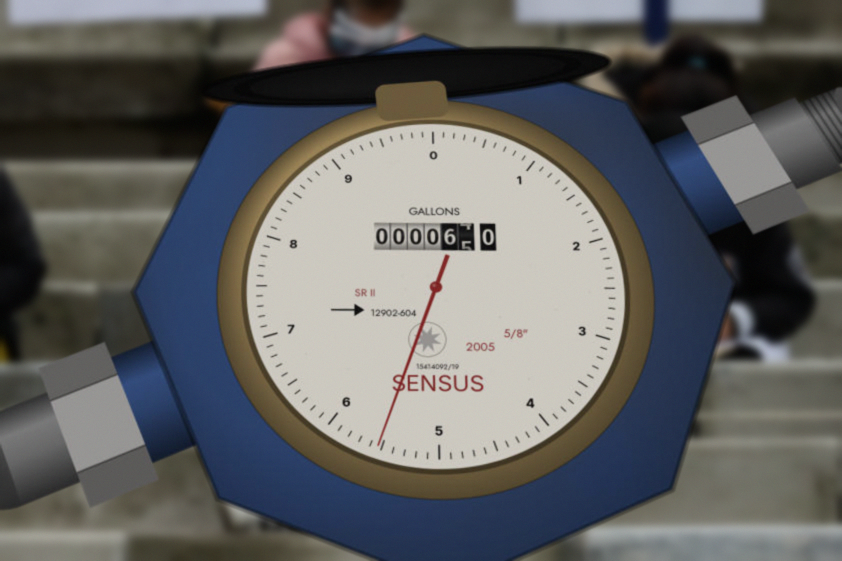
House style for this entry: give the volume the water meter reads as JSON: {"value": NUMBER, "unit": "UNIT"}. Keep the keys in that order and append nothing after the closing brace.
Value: {"value": 645.5, "unit": "gal"}
